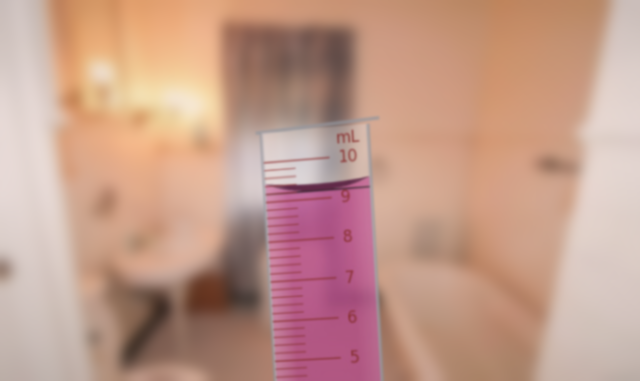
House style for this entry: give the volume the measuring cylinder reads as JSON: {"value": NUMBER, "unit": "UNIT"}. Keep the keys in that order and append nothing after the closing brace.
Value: {"value": 9.2, "unit": "mL"}
